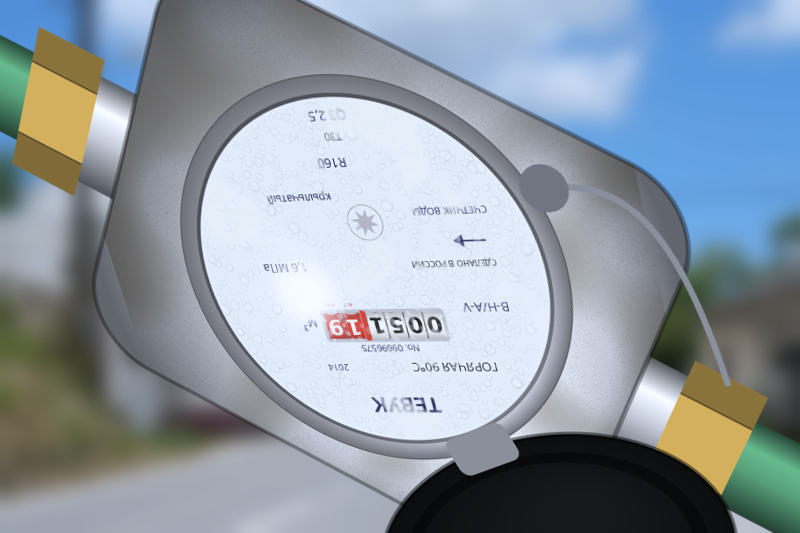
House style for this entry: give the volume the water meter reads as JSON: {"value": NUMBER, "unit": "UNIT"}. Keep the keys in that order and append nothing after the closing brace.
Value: {"value": 51.19, "unit": "m³"}
